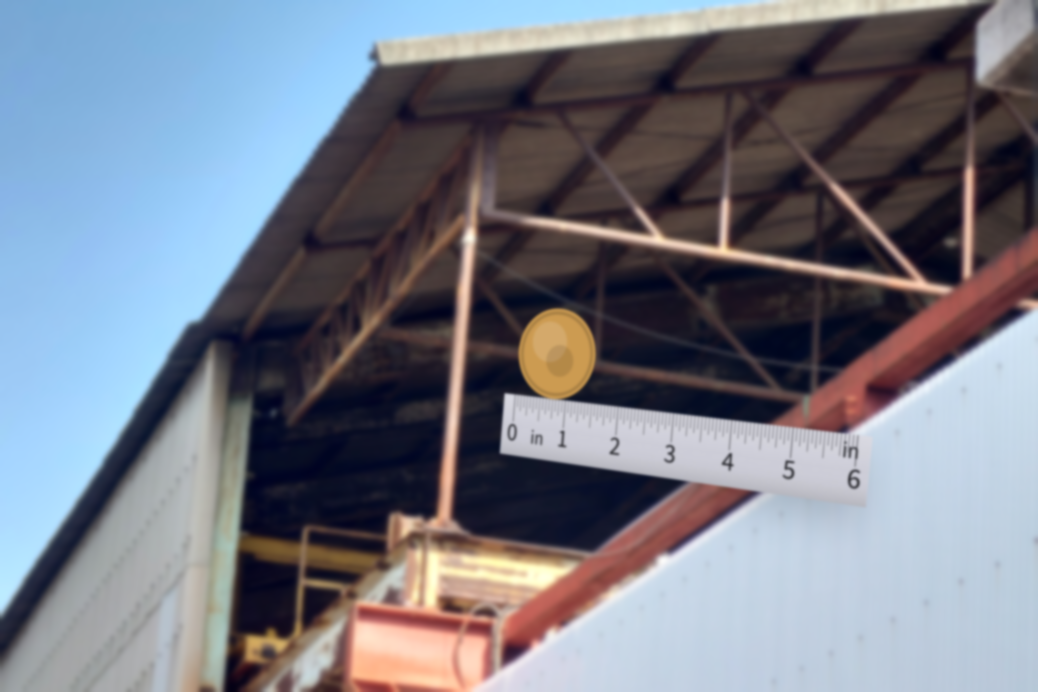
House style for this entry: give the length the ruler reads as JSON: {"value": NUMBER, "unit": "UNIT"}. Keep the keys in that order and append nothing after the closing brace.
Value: {"value": 1.5, "unit": "in"}
